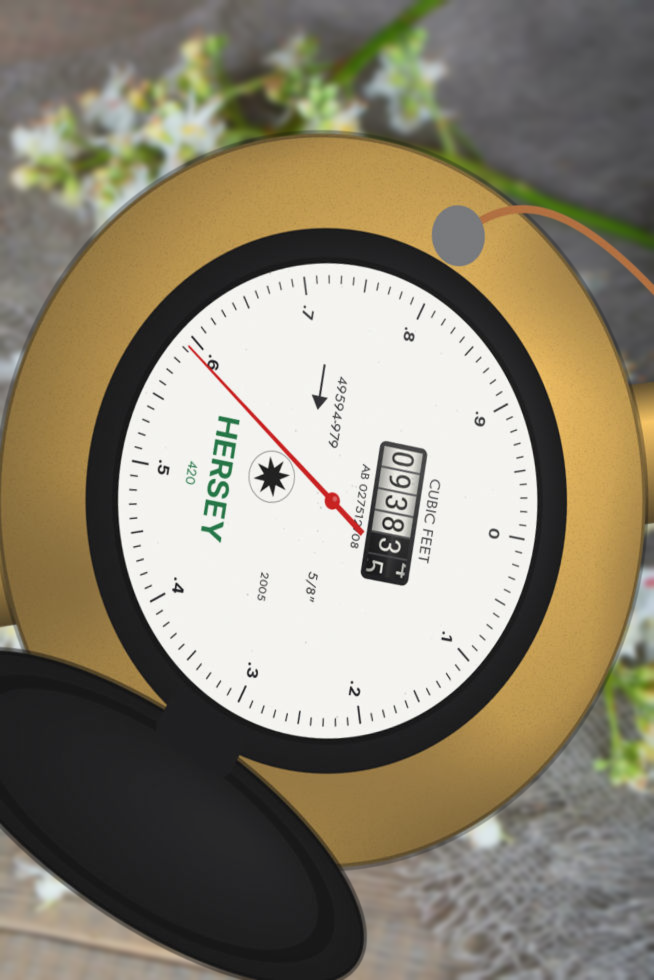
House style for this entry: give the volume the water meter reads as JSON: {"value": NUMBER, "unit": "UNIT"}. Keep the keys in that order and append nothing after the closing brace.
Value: {"value": 93834.59, "unit": "ft³"}
